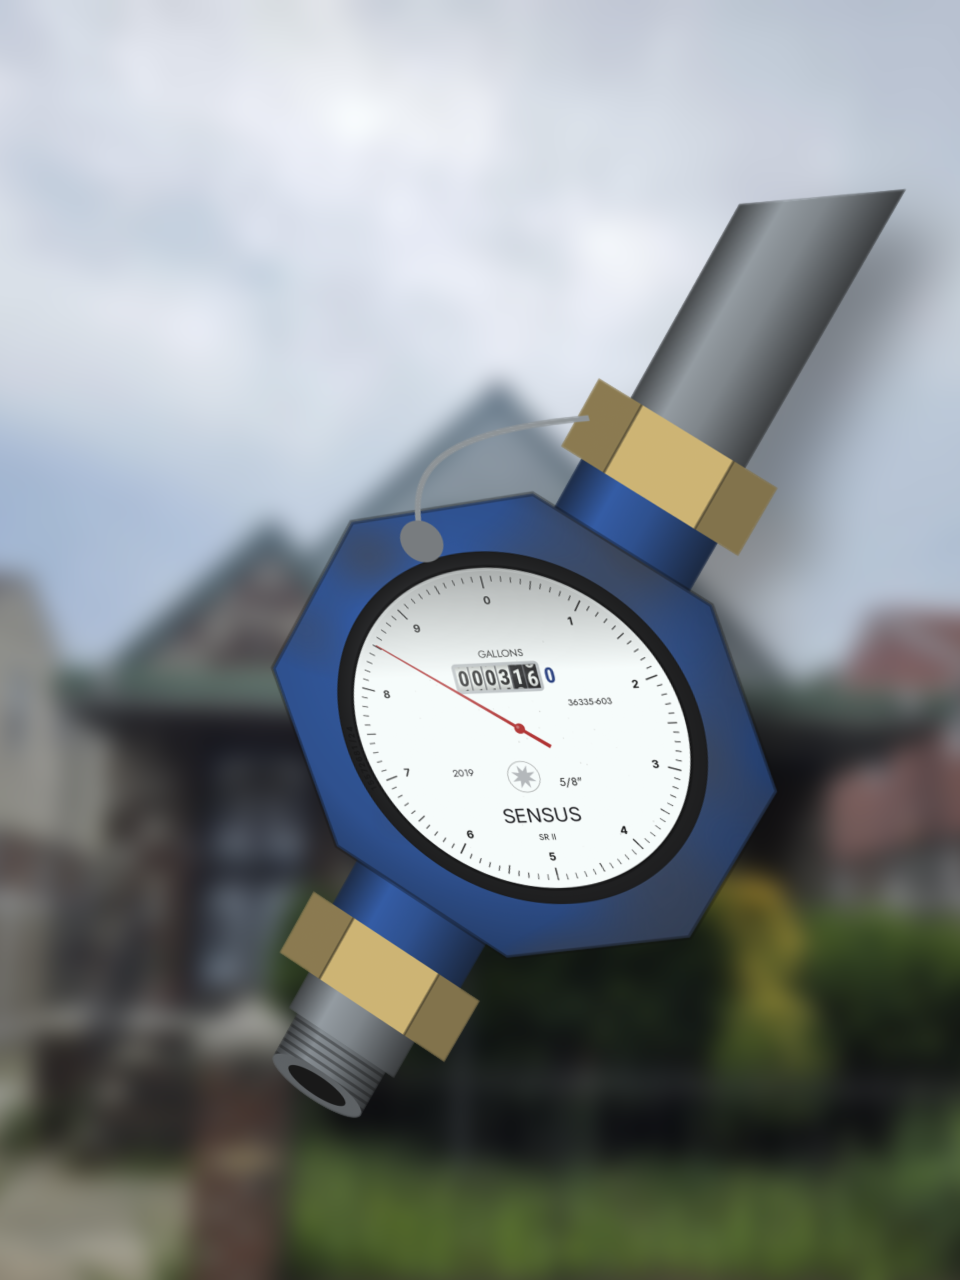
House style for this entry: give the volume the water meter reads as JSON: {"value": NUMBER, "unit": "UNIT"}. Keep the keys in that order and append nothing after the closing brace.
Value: {"value": 3158.5, "unit": "gal"}
